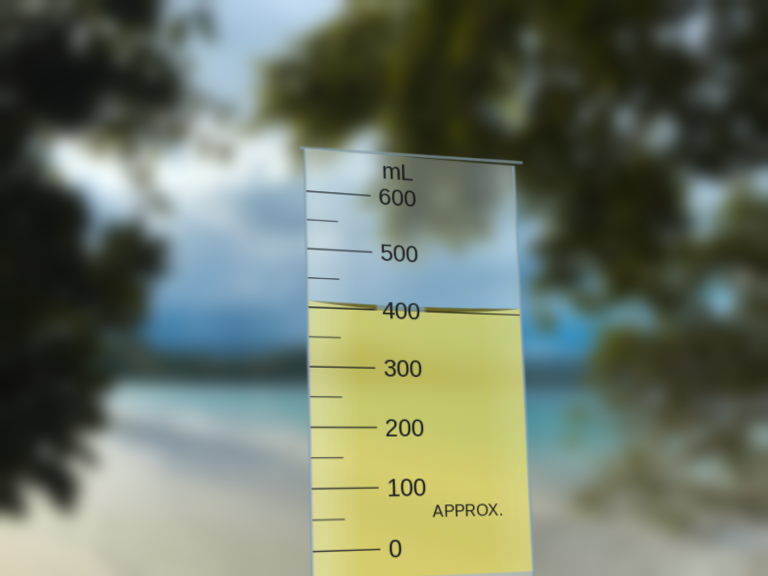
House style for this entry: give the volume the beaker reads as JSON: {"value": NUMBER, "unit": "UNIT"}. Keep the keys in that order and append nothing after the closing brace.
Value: {"value": 400, "unit": "mL"}
